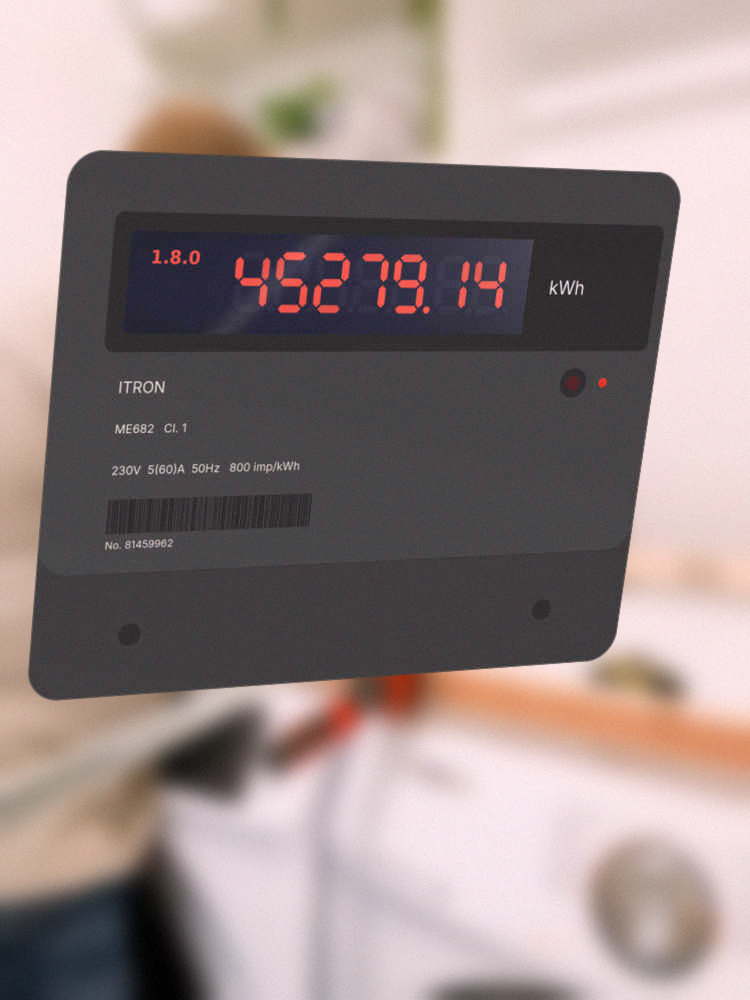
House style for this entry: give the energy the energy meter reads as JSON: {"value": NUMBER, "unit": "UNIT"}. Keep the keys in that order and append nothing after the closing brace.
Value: {"value": 45279.14, "unit": "kWh"}
